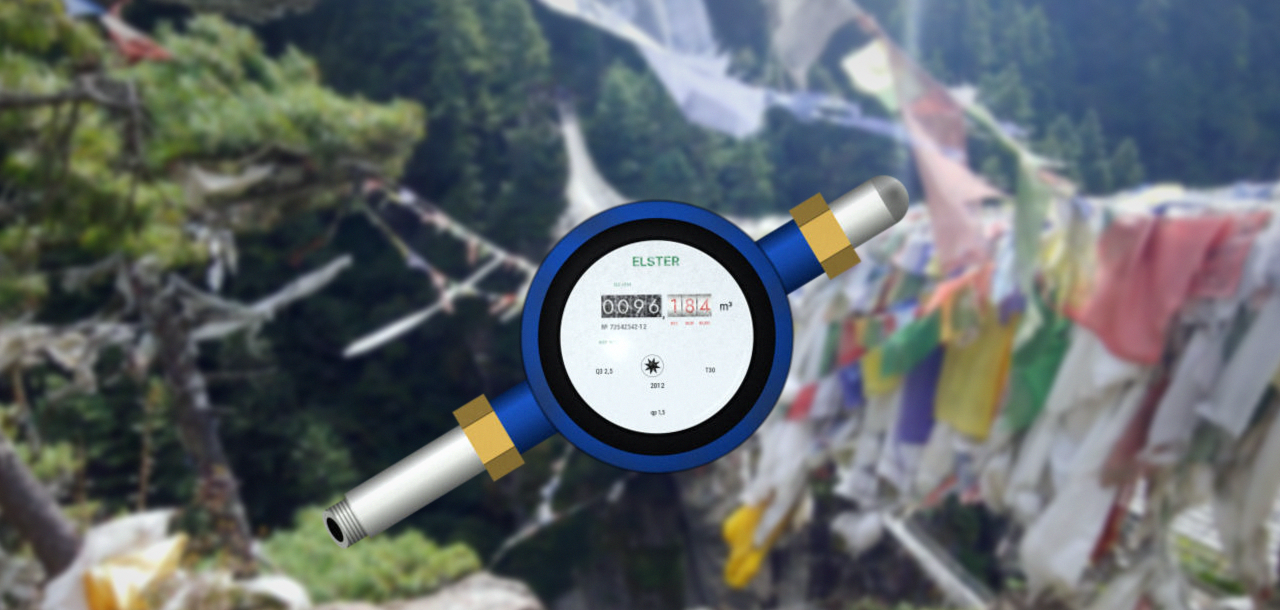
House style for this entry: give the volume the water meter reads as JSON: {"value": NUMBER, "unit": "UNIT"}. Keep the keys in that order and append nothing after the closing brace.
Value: {"value": 96.184, "unit": "m³"}
